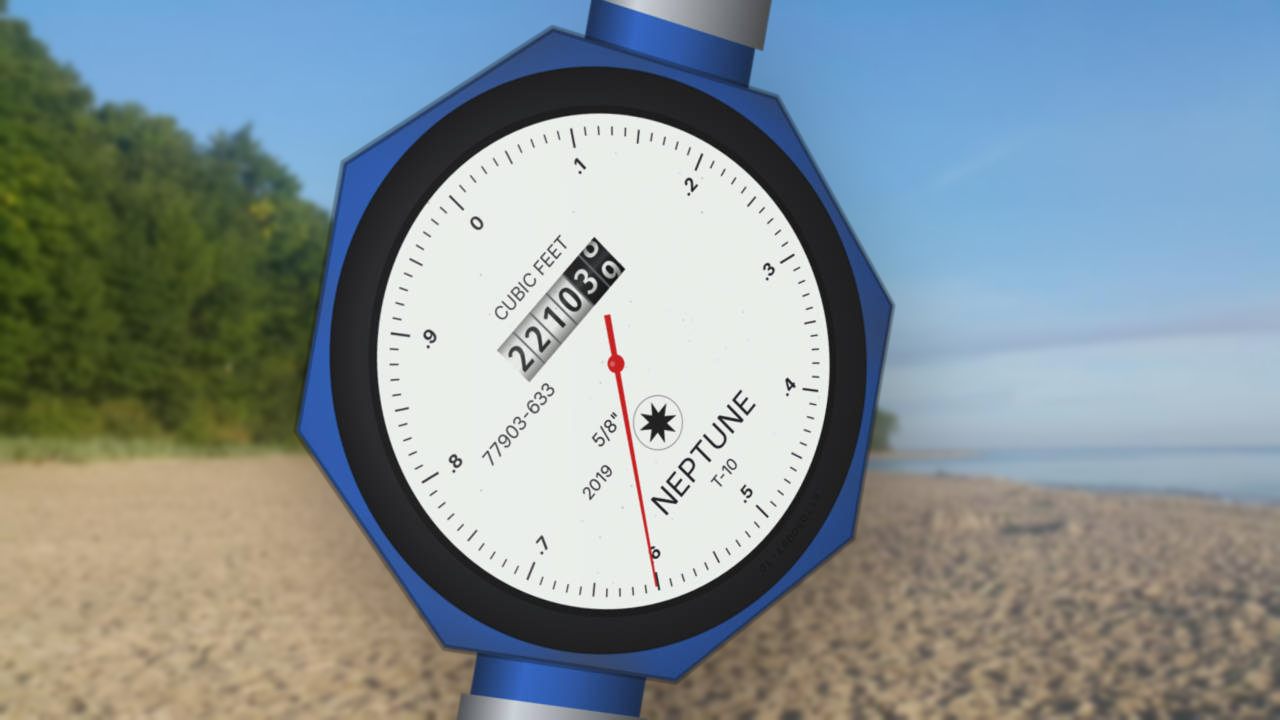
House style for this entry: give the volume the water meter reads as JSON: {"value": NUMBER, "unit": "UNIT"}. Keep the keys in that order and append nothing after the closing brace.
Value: {"value": 221038.60, "unit": "ft³"}
